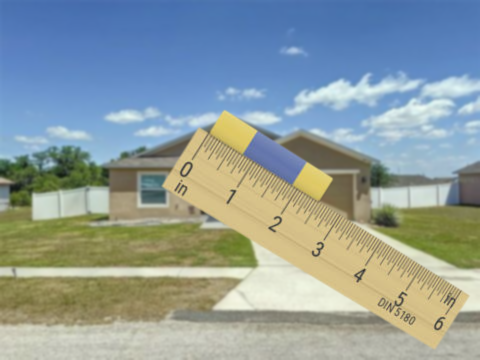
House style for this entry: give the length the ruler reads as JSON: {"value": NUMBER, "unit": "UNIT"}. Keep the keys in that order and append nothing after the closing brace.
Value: {"value": 2.5, "unit": "in"}
